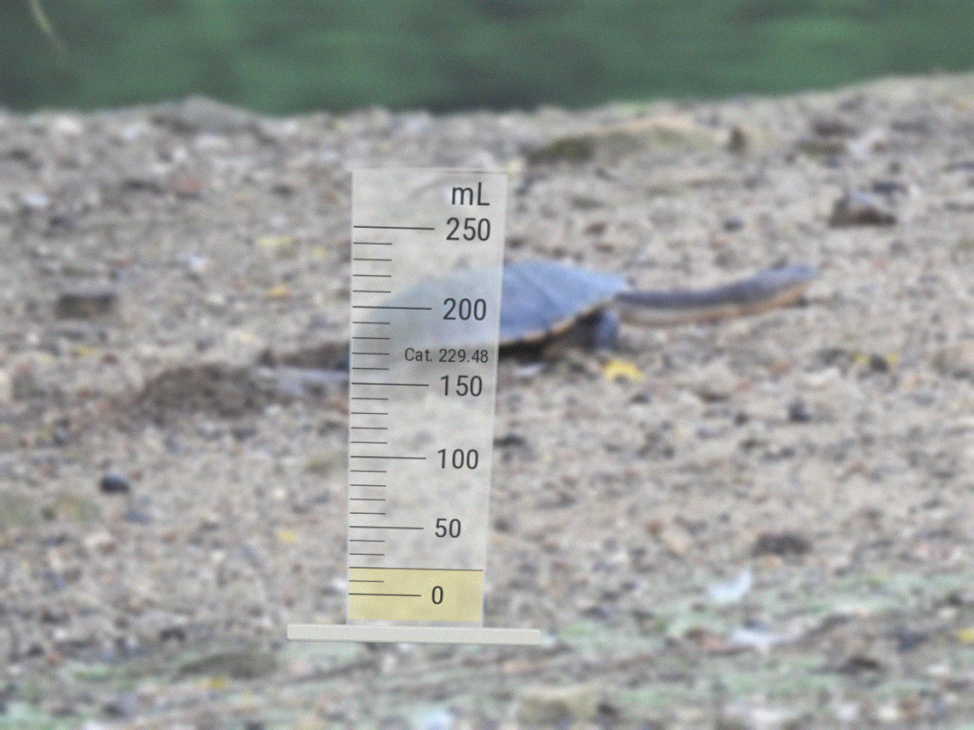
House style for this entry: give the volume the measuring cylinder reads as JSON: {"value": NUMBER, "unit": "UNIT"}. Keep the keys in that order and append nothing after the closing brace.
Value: {"value": 20, "unit": "mL"}
